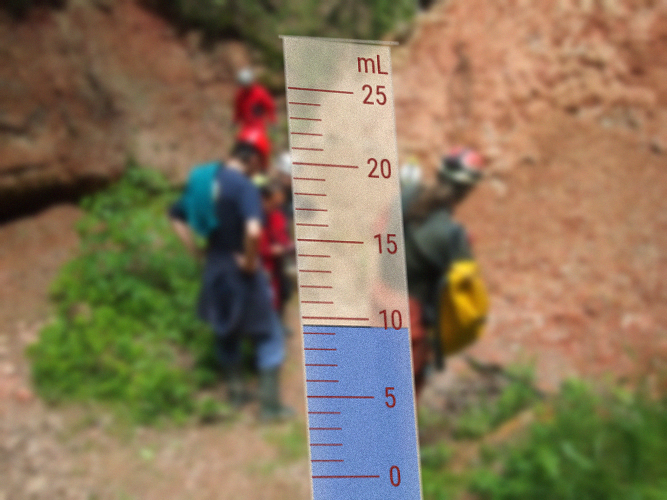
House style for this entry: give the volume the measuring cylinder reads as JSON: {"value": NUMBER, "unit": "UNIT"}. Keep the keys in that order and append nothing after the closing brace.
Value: {"value": 9.5, "unit": "mL"}
